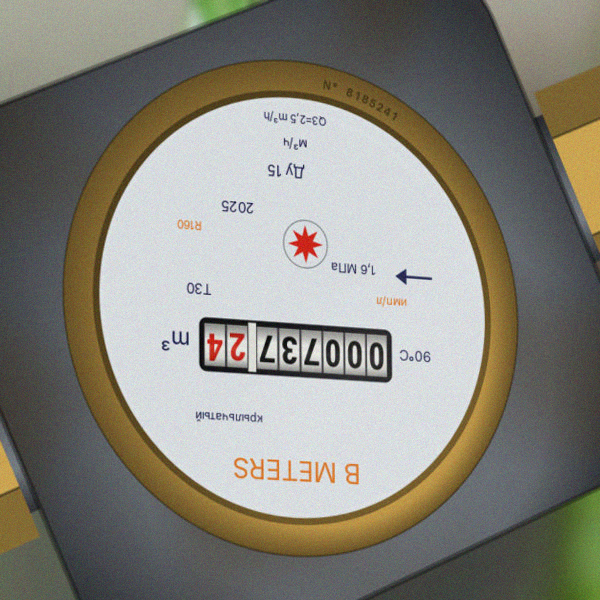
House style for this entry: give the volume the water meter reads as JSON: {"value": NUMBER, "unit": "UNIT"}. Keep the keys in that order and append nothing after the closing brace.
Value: {"value": 737.24, "unit": "m³"}
